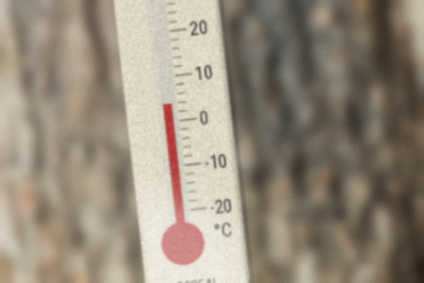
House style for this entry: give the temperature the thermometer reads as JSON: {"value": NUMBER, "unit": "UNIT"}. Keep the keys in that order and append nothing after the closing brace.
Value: {"value": 4, "unit": "°C"}
